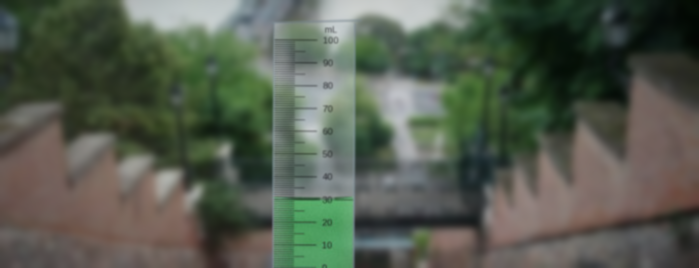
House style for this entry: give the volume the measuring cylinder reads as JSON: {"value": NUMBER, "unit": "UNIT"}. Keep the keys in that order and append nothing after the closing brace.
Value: {"value": 30, "unit": "mL"}
